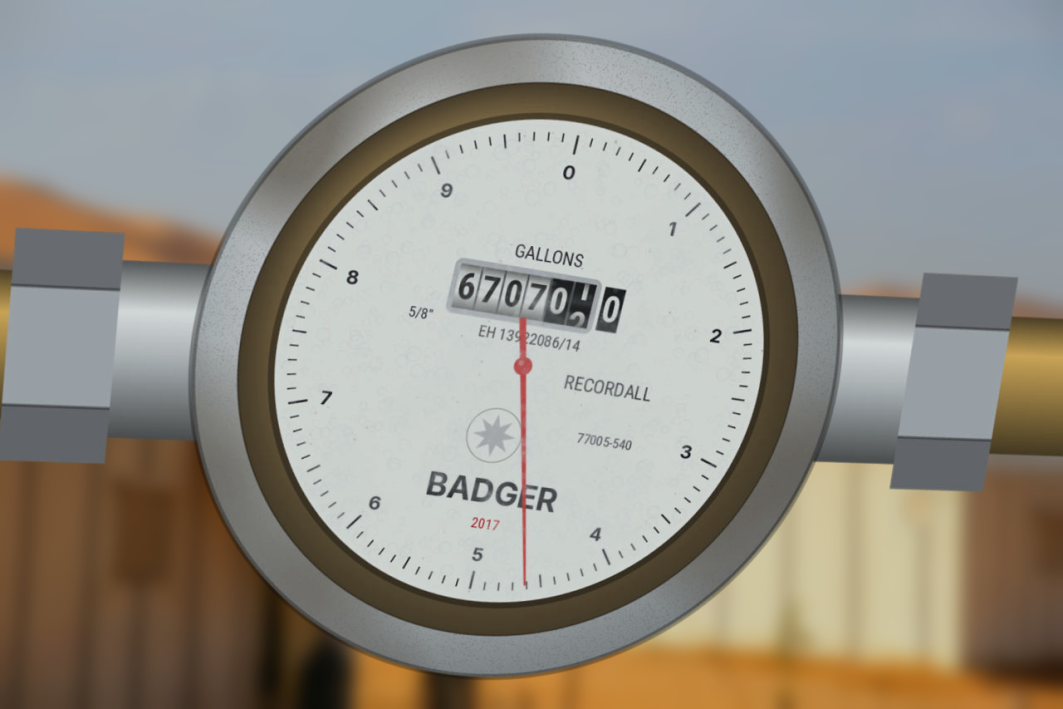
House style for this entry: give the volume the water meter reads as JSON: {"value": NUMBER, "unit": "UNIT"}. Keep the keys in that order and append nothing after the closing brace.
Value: {"value": 6707014.6, "unit": "gal"}
